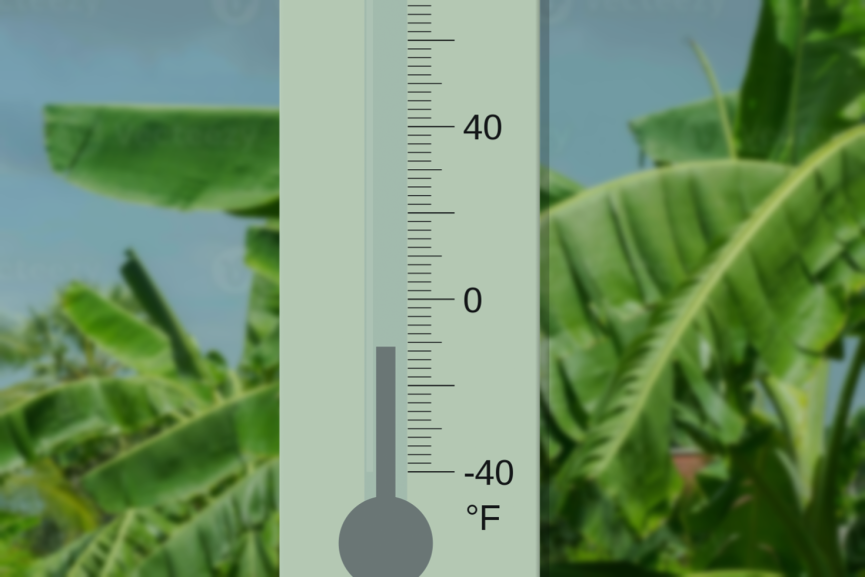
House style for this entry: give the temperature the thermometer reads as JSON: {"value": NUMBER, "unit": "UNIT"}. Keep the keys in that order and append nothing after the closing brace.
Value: {"value": -11, "unit": "°F"}
